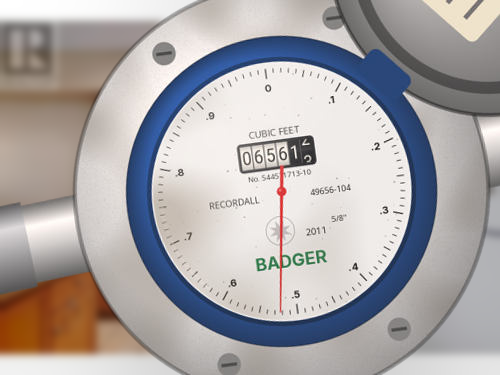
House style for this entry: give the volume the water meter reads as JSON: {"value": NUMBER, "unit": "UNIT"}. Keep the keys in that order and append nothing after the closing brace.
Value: {"value": 65612.52, "unit": "ft³"}
